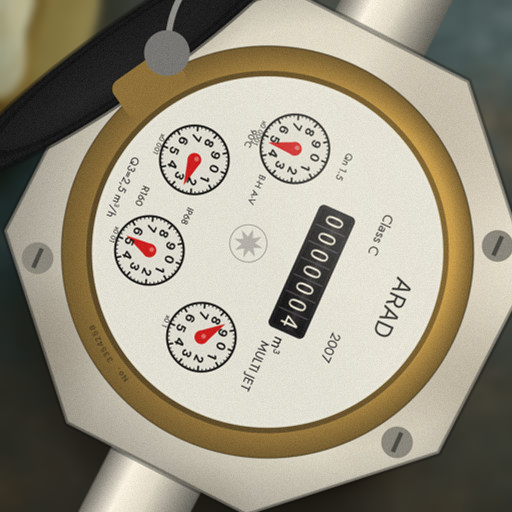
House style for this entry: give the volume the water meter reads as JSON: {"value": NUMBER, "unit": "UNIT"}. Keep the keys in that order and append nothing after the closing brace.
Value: {"value": 4.8524, "unit": "m³"}
